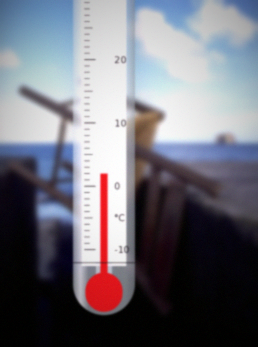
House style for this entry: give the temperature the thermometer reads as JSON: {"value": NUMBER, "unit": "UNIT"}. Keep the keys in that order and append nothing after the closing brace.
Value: {"value": 2, "unit": "°C"}
